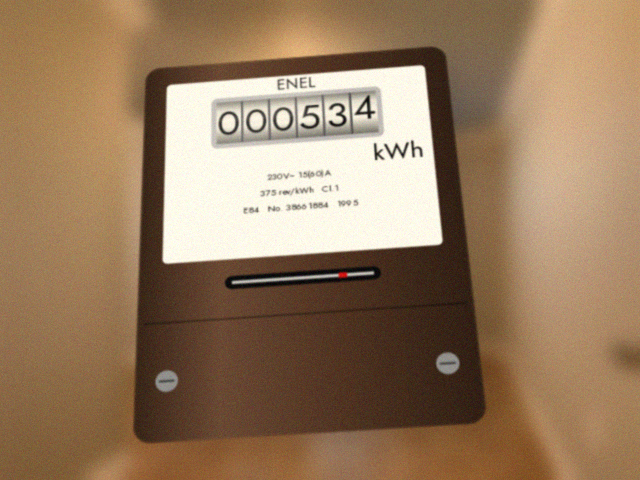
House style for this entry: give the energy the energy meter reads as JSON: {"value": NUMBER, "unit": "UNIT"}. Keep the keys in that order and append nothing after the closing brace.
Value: {"value": 534, "unit": "kWh"}
